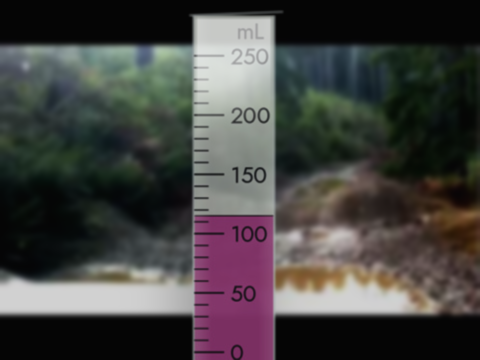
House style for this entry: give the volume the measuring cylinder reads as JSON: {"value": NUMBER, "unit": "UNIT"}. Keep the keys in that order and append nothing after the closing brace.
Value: {"value": 115, "unit": "mL"}
